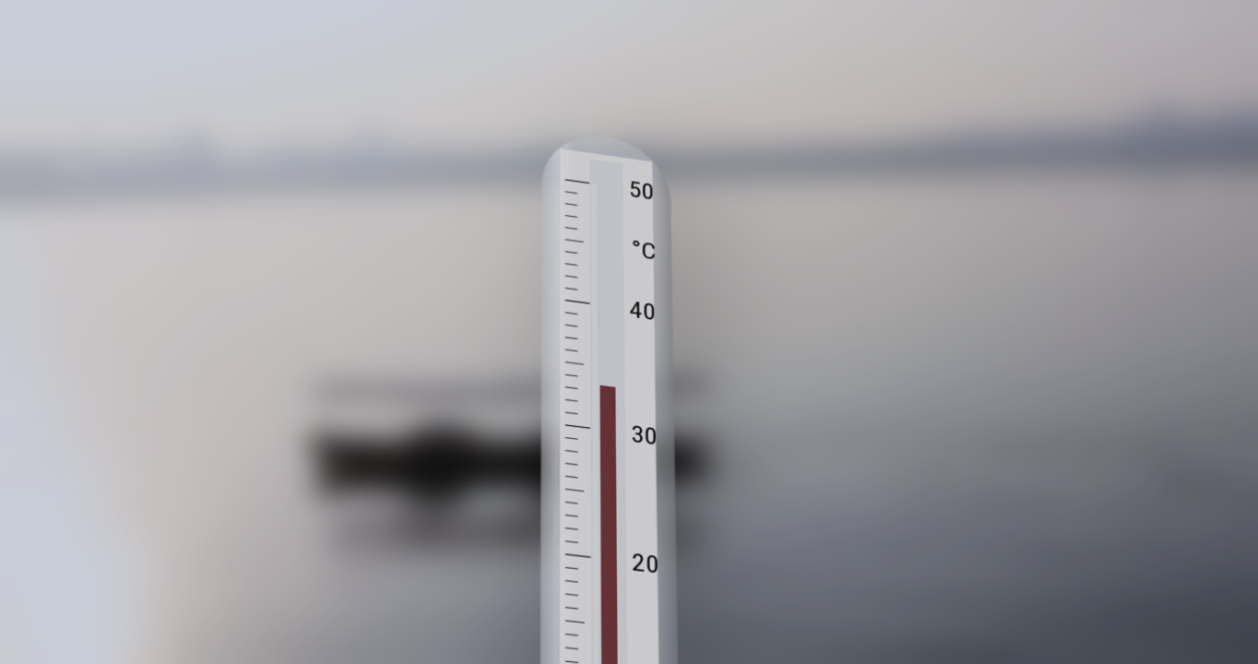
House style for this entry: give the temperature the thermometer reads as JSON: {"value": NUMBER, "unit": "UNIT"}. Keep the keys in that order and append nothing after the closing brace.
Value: {"value": 33.5, "unit": "°C"}
